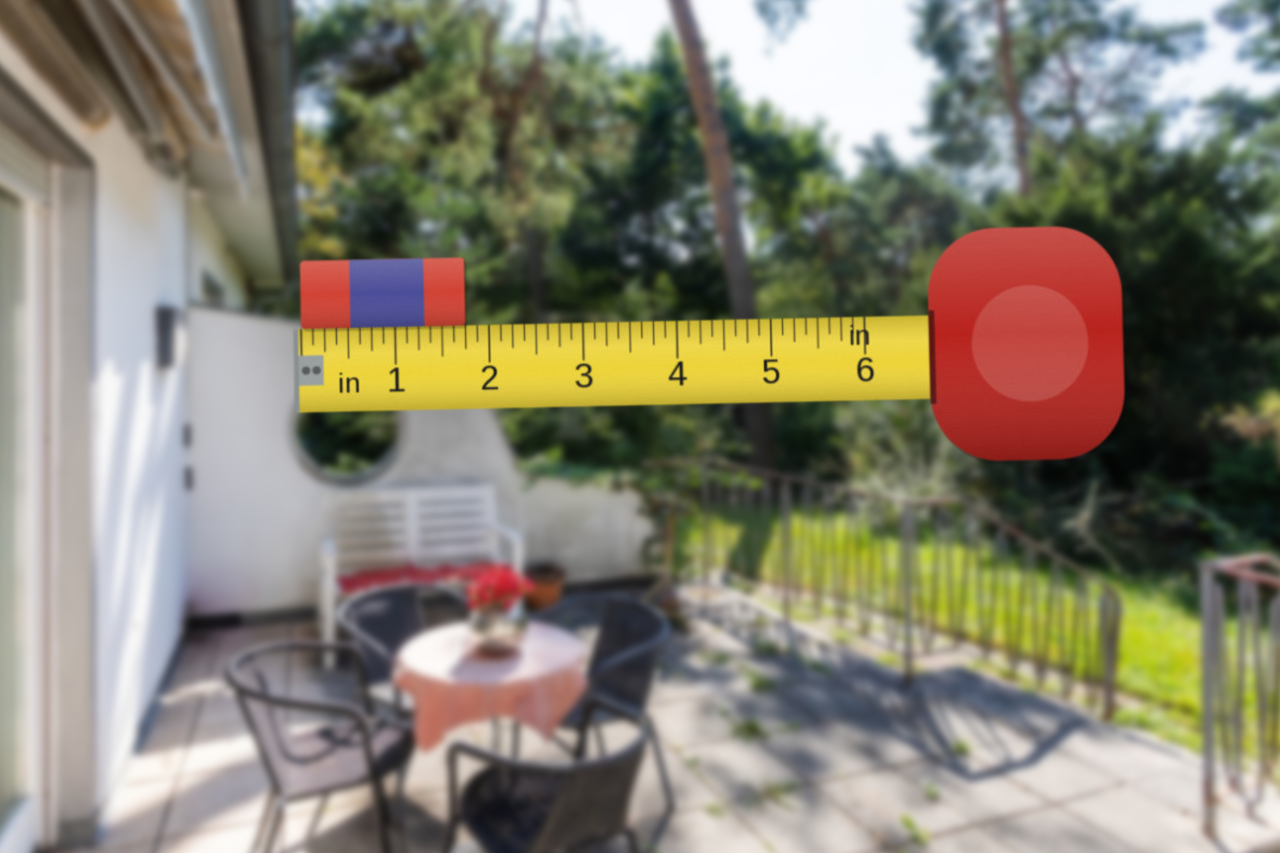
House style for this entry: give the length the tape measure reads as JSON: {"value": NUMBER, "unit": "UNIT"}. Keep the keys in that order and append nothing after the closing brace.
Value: {"value": 1.75, "unit": "in"}
